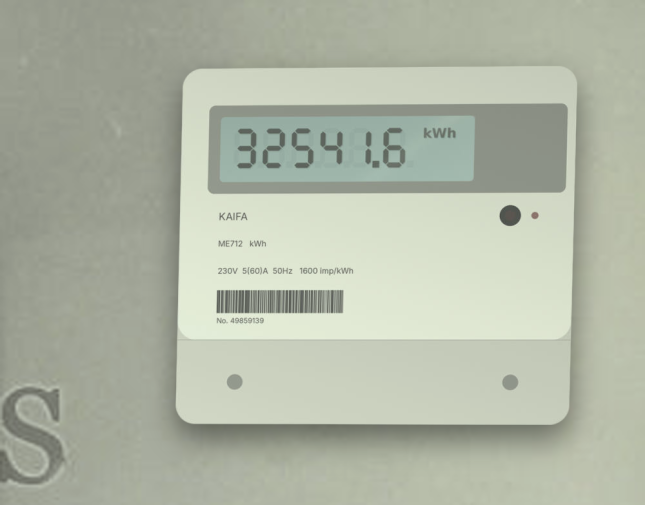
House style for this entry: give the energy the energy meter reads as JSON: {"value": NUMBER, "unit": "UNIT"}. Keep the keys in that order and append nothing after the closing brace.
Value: {"value": 32541.6, "unit": "kWh"}
